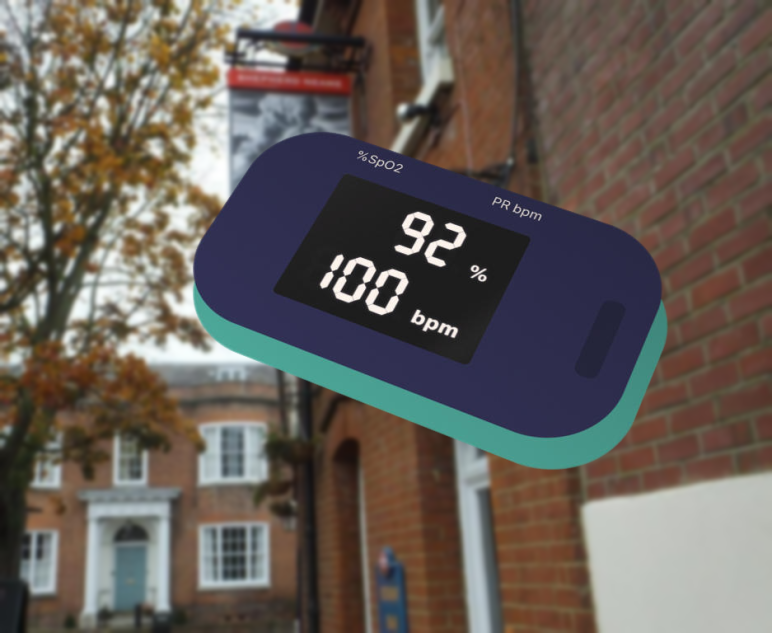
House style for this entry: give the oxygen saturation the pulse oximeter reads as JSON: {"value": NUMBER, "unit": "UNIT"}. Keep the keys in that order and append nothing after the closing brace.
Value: {"value": 92, "unit": "%"}
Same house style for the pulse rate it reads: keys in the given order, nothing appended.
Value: {"value": 100, "unit": "bpm"}
